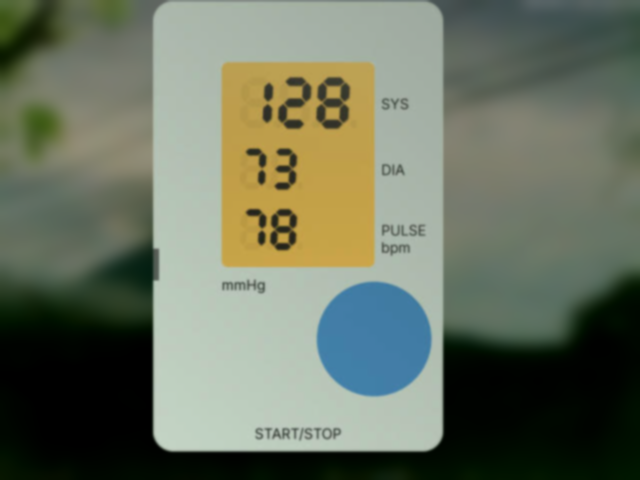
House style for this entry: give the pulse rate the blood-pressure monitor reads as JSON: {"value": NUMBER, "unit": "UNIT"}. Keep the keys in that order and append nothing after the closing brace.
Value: {"value": 78, "unit": "bpm"}
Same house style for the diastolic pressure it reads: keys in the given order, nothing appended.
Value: {"value": 73, "unit": "mmHg"}
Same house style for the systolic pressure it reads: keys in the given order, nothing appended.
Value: {"value": 128, "unit": "mmHg"}
